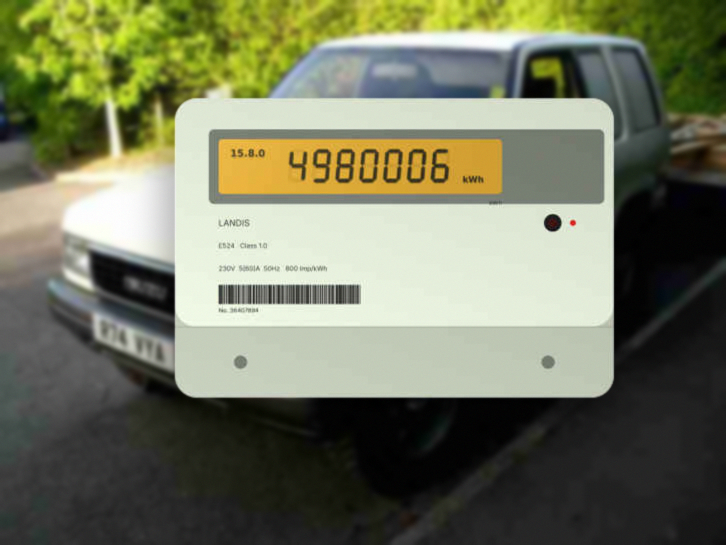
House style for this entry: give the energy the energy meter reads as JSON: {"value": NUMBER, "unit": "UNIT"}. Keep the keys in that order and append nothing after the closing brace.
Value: {"value": 4980006, "unit": "kWh"}
